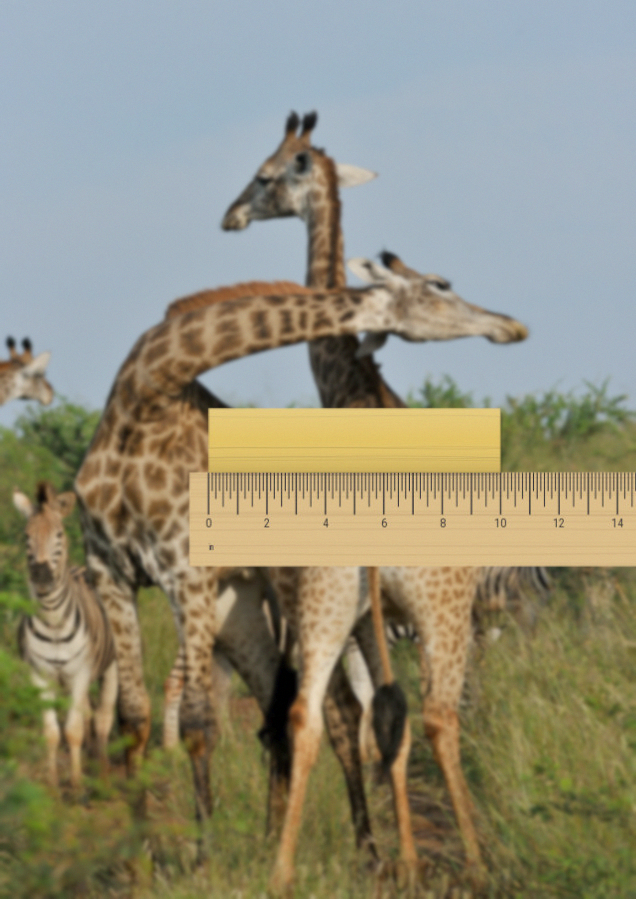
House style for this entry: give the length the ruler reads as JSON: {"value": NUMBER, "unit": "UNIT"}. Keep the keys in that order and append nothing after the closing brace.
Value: {"value": 10, "unit": "in"}
